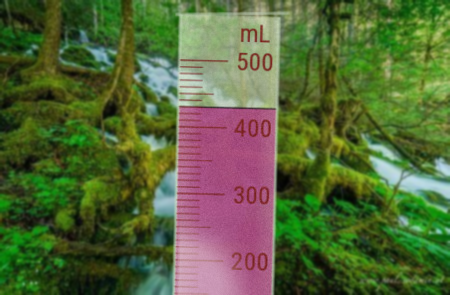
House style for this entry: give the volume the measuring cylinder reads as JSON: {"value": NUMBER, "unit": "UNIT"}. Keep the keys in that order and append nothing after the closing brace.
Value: {"value": 430, "unit": "mL"}
